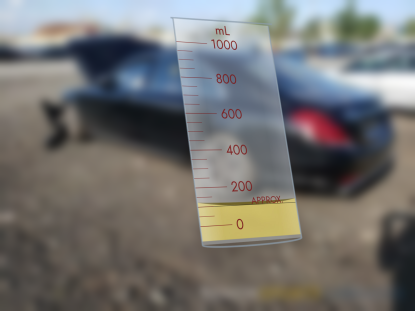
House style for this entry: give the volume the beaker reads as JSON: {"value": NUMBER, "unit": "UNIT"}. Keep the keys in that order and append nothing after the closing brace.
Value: {"value": 100, "unit": "mL"}
